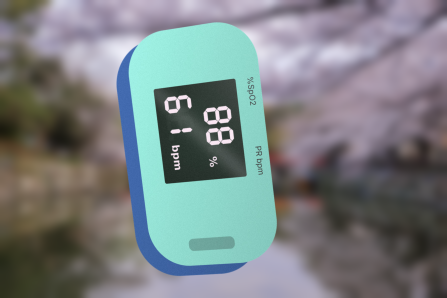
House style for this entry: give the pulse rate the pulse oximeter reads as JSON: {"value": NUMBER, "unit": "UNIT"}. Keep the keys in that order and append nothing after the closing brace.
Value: {"value": 61, "unit": "bpm"}
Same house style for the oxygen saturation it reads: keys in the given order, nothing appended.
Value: {"value": 88, "unit": "%"}
